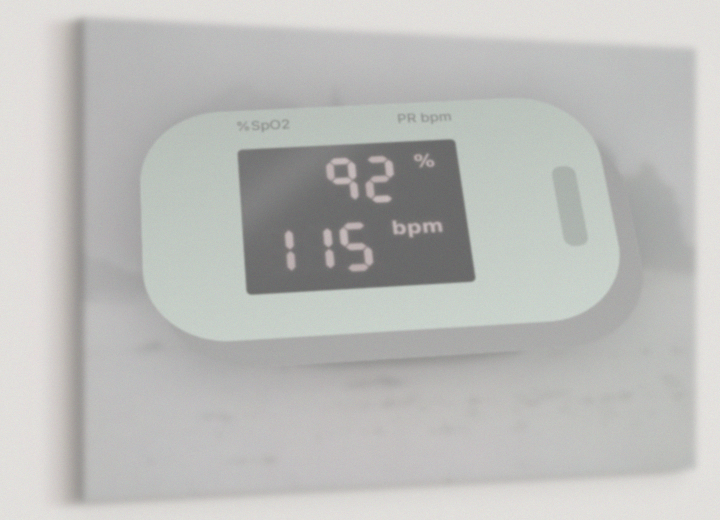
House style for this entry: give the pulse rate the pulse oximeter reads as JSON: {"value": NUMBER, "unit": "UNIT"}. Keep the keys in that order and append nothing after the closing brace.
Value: {"value": 115, "unit": "bpm"}
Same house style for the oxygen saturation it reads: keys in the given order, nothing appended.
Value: {"value": 92, "unit": "%"}
